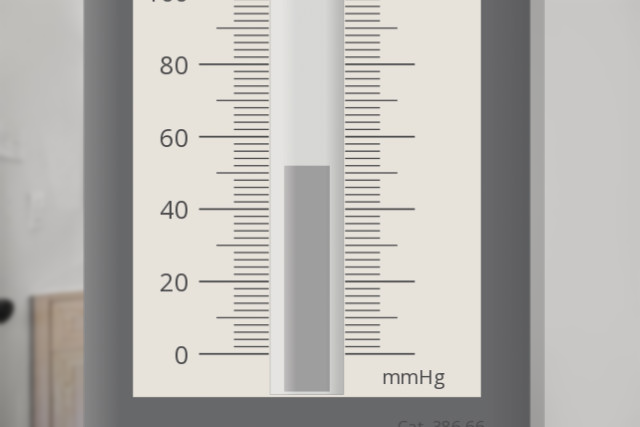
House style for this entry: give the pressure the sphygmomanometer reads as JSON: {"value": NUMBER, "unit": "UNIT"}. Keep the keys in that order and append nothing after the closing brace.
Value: {"value": 52, "unit": "mmHg"}
